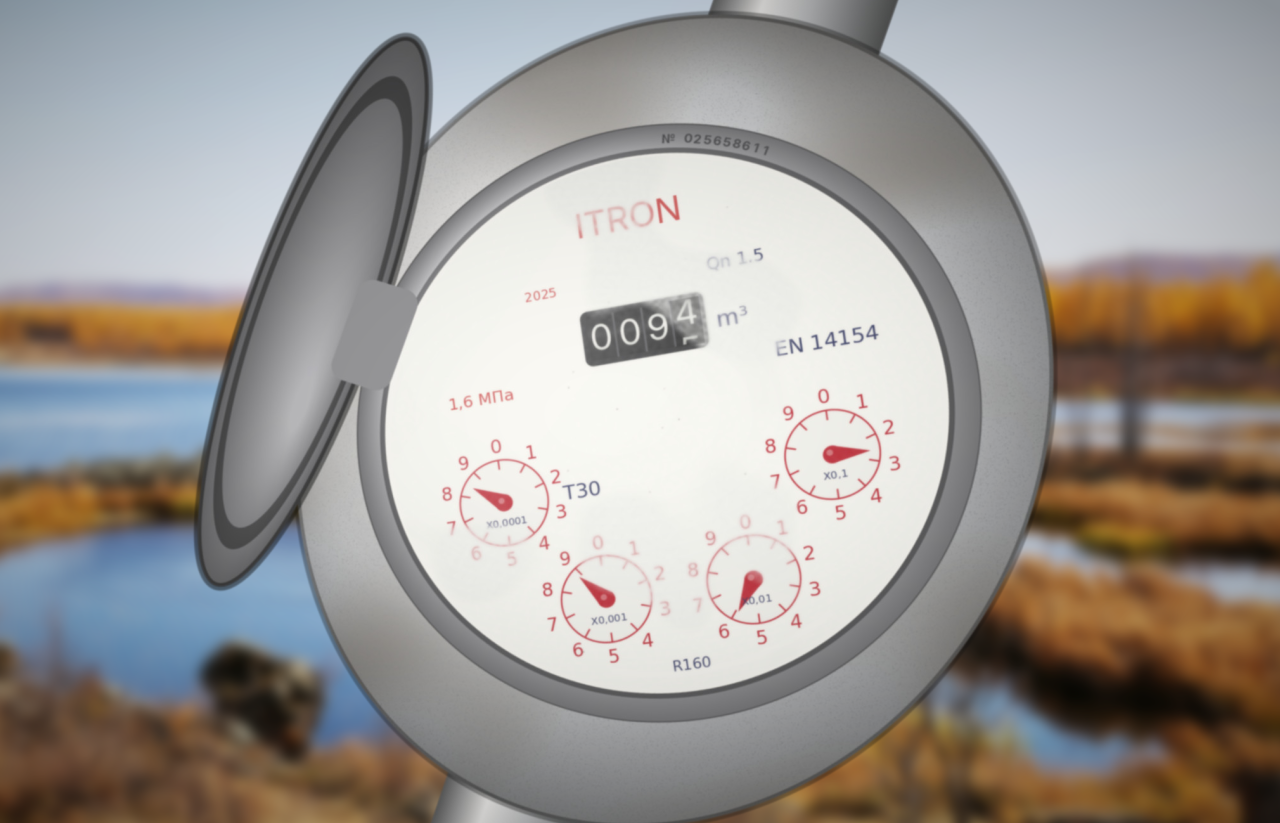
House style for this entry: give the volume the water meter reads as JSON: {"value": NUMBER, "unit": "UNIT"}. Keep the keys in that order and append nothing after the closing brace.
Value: {"value": 94.2588, "unit": "m³"}
